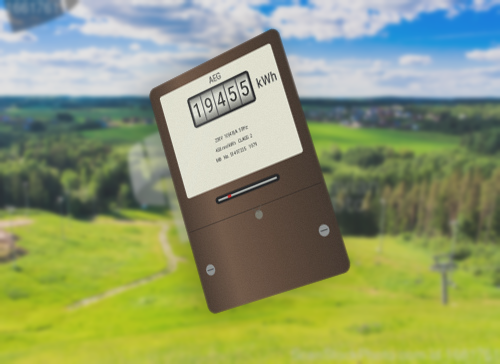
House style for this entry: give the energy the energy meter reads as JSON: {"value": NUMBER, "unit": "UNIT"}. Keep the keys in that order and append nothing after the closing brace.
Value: {"value": 19455, "unit": "kWh"}
